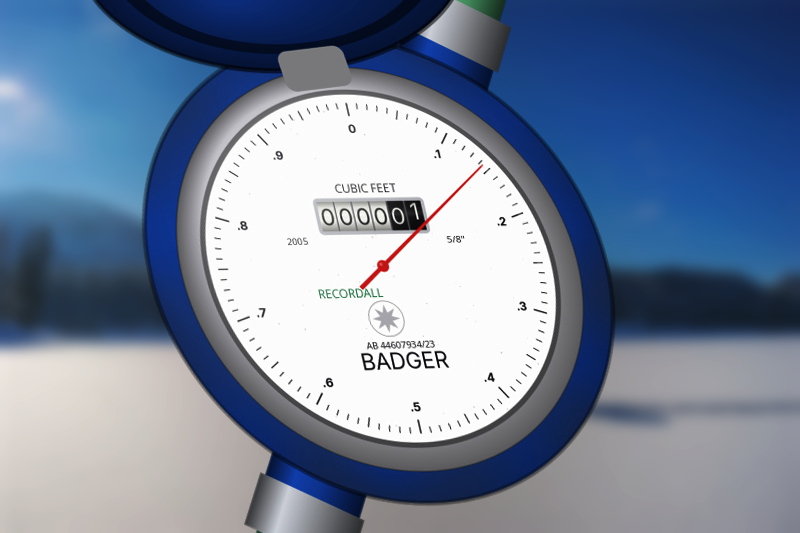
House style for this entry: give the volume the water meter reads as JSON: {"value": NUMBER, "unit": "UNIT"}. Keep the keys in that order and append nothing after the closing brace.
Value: {"value": 1.14, "unit": "ft³"}
